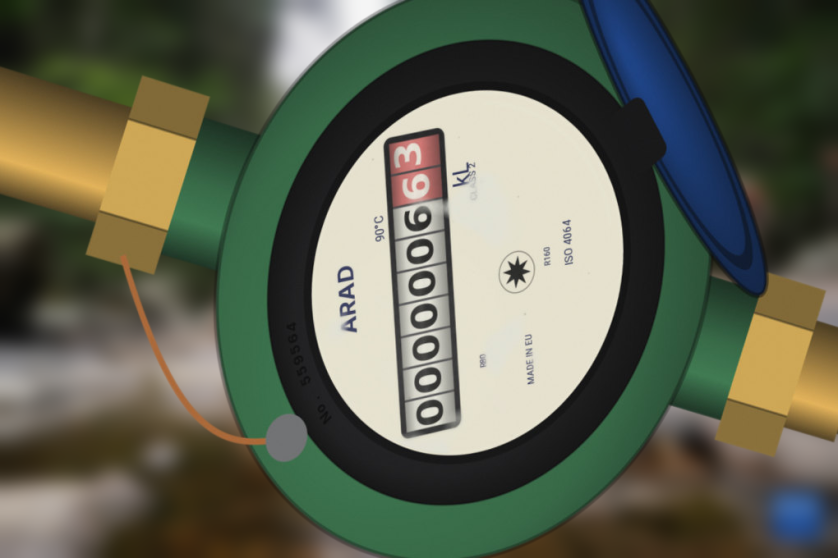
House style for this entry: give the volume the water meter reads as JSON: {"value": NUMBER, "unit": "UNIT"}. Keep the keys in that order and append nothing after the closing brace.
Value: {"value": 6.63, "unit": "kL"}
